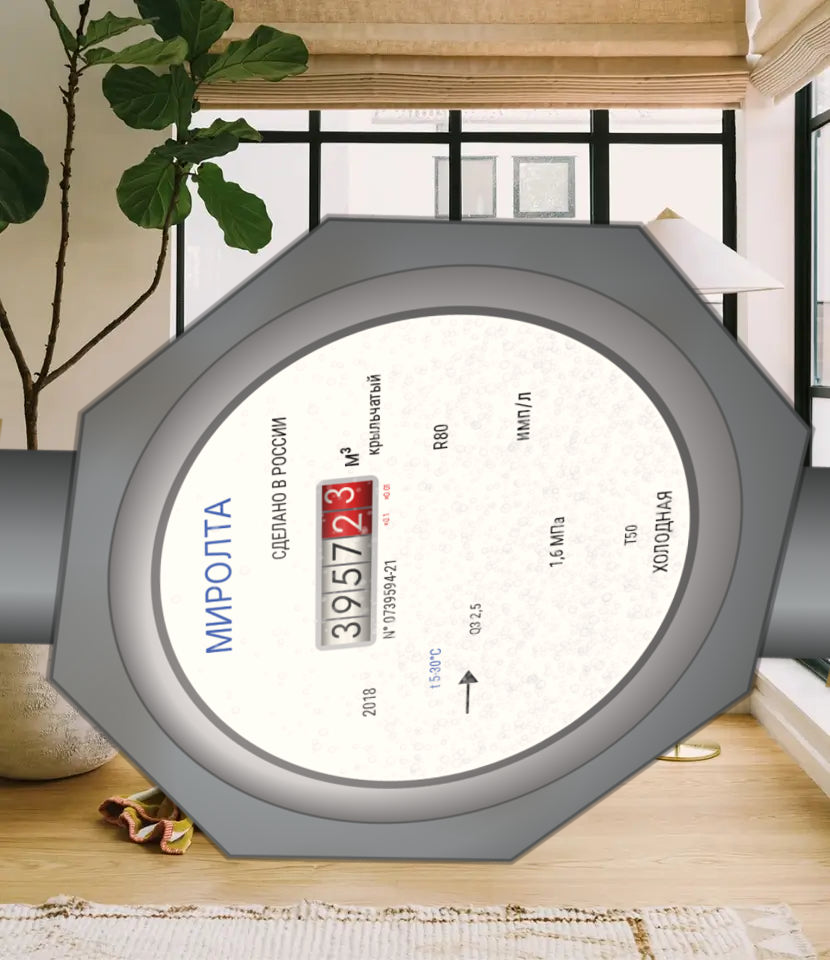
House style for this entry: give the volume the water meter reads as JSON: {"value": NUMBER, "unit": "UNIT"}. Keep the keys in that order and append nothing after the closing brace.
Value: {"value": 3957.23, "unit": "m³"}
